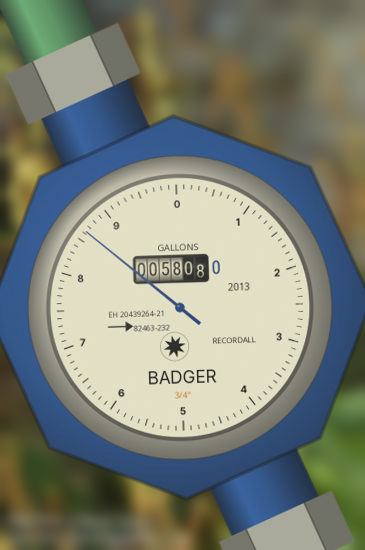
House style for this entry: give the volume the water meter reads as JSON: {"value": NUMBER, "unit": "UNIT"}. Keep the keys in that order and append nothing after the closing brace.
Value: {"value": 58078.6, "unit": "gal"}
